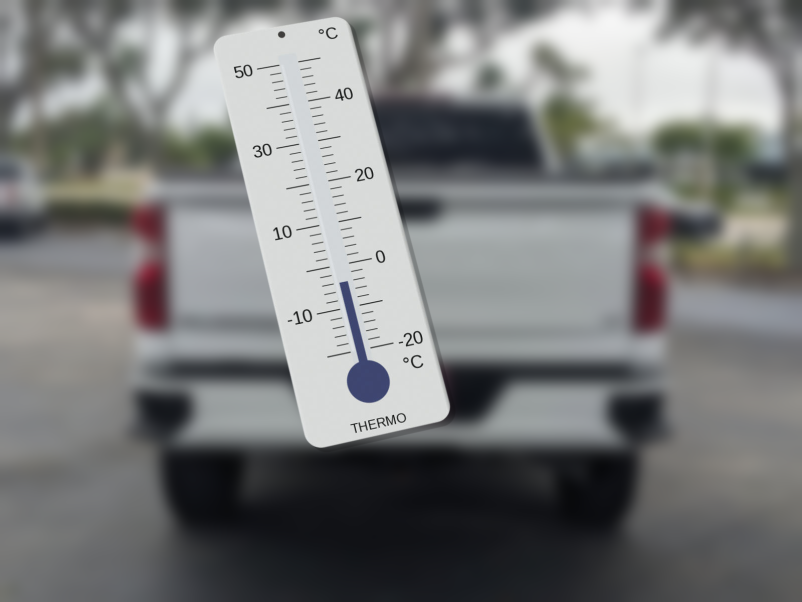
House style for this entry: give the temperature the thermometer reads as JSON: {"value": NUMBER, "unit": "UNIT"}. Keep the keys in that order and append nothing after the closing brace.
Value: {"value": -4, "unit": "°C"}
